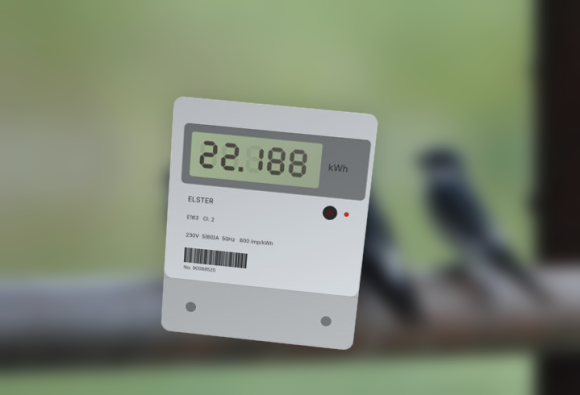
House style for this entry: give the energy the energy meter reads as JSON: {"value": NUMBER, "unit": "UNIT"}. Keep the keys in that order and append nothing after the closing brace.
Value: {"value": 22.188, "unit": "kWh"}
